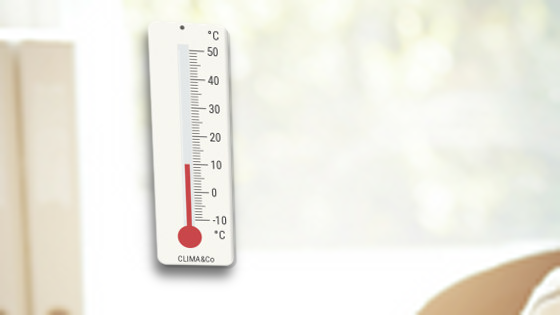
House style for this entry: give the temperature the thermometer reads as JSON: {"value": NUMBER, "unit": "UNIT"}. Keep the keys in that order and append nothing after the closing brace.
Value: {"value": 10, "unit": "°C"}
